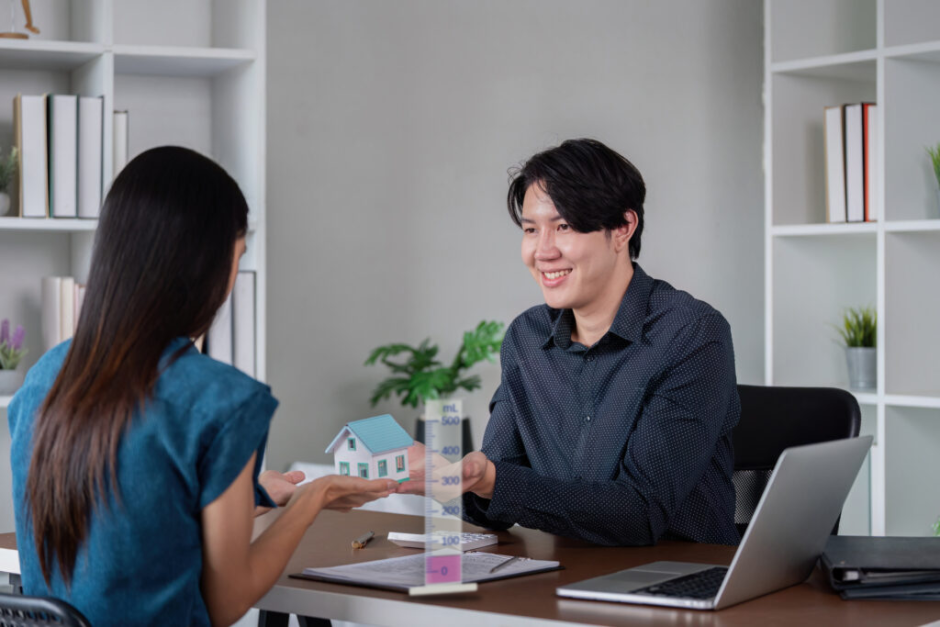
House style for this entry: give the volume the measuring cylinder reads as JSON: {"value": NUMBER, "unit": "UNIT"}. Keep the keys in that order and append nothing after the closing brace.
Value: {"value": 50, "unit": "mL"}
